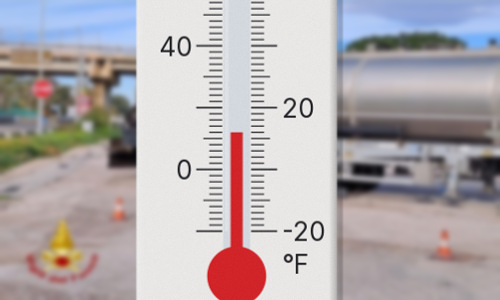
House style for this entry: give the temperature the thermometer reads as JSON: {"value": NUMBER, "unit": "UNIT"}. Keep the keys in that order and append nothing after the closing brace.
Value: {"value": 12, "unit": "°F"}
